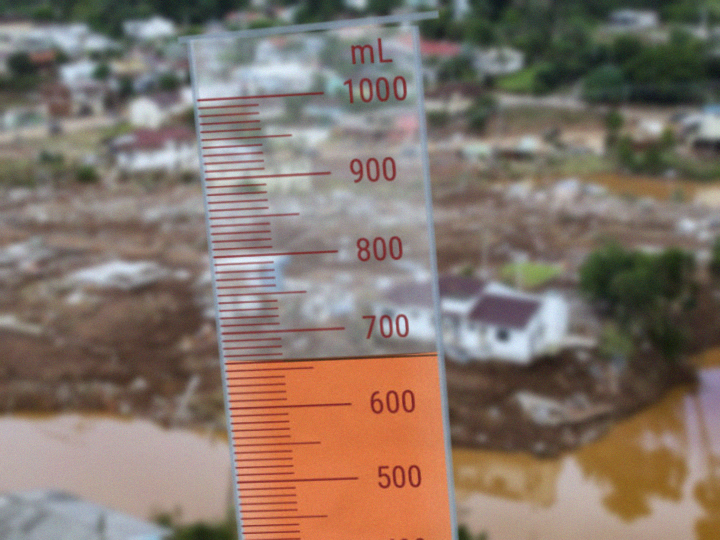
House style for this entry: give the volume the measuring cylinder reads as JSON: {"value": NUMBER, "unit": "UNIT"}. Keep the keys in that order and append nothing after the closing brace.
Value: {"value": 660, "unit": "mL"}
